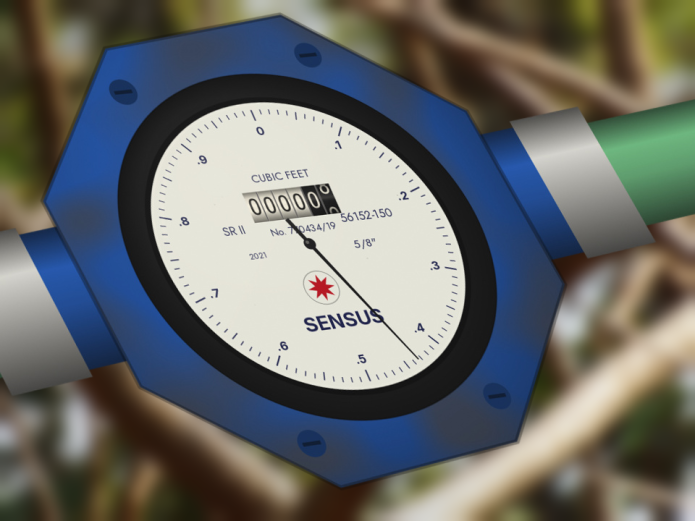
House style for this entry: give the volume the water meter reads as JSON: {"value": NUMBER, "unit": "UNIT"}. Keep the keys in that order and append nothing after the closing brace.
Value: {"value": 8.43, "unit": "ft³"}
